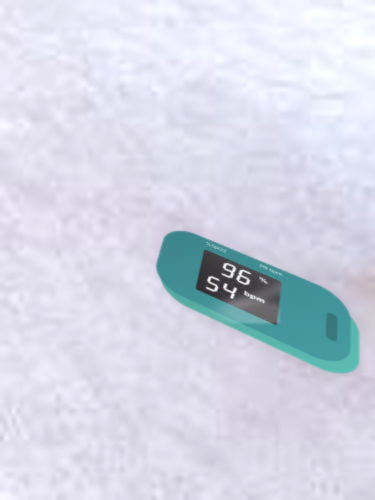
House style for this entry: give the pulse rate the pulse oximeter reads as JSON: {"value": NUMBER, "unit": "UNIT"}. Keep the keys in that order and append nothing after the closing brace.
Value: {"value": 54, "unit": "bpm"}
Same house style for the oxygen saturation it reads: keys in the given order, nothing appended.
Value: {"value": 96, "unit": "%"}
